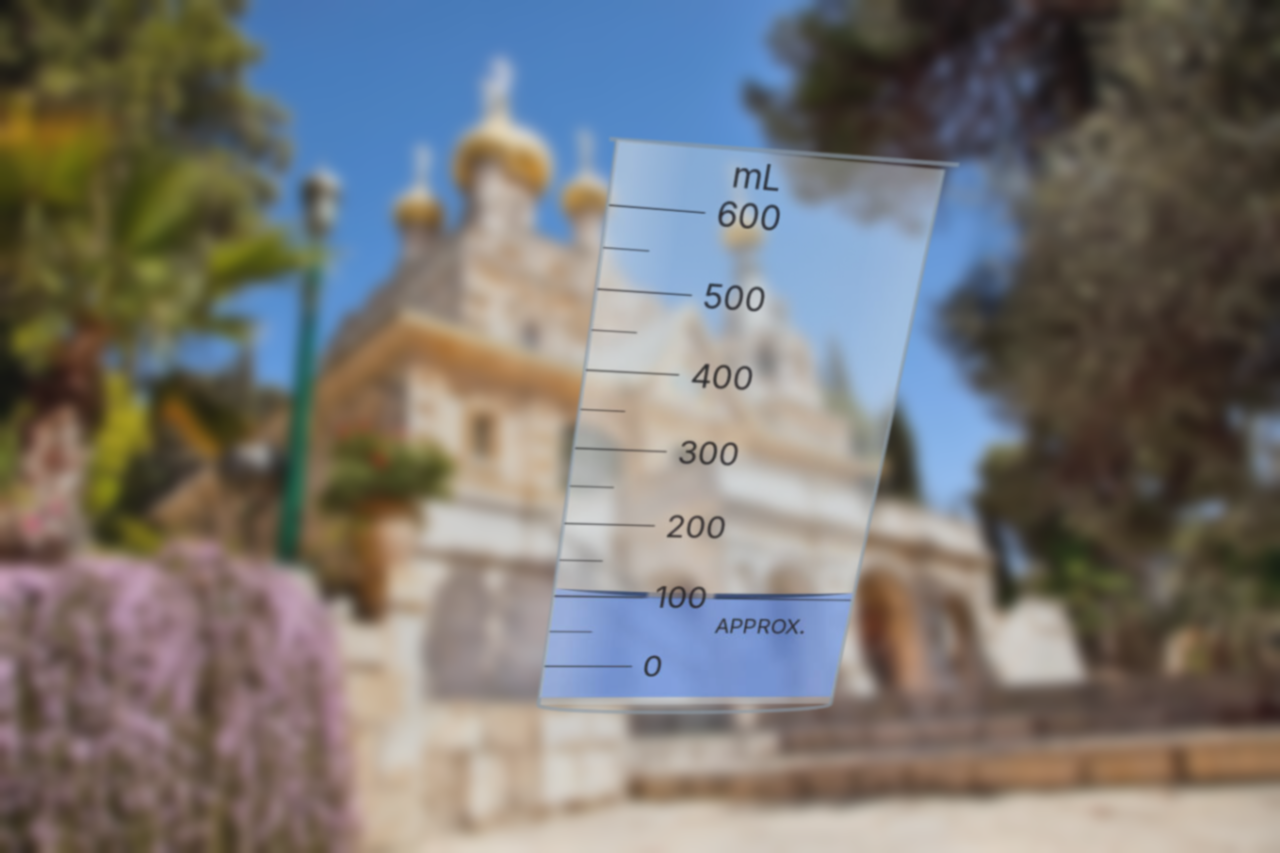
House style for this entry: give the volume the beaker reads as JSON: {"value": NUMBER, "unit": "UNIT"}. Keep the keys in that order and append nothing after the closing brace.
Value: {"value": 100, "unit": "mL"}
